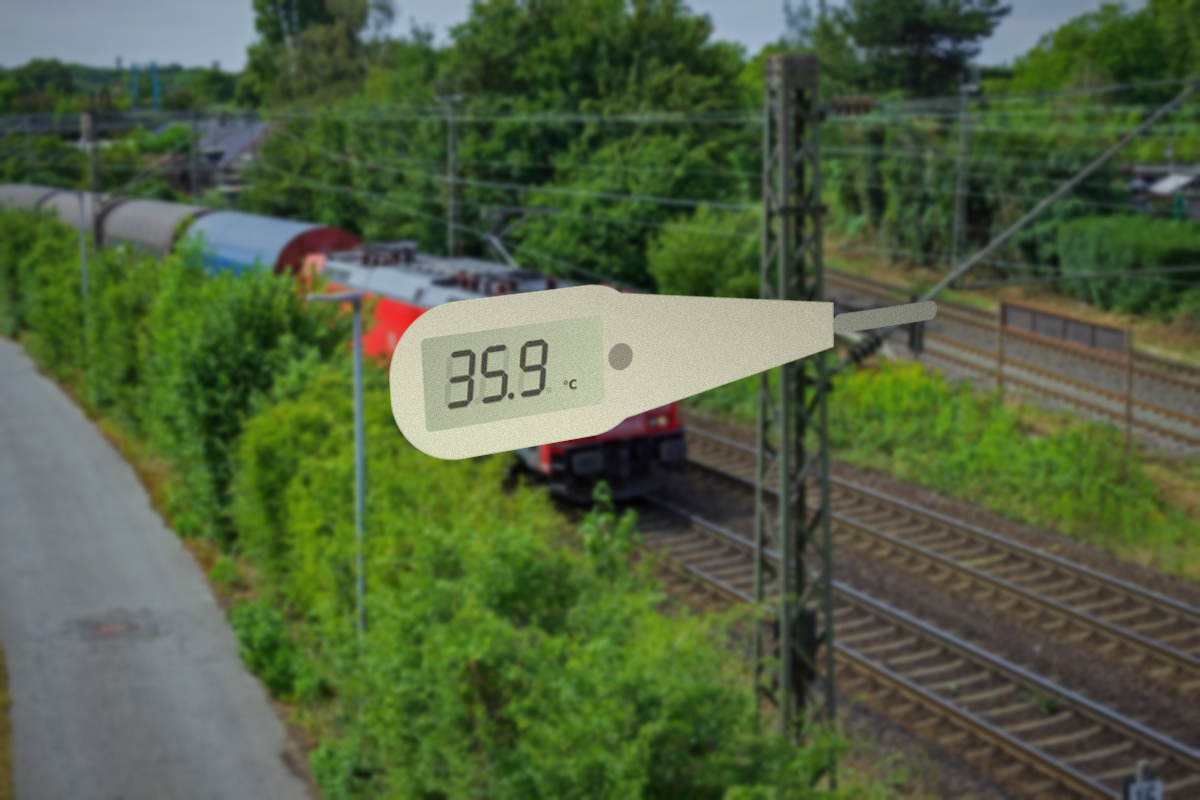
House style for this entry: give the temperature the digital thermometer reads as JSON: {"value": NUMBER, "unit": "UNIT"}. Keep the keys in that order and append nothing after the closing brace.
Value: {"value": 35.9, "unit": "°C"}
